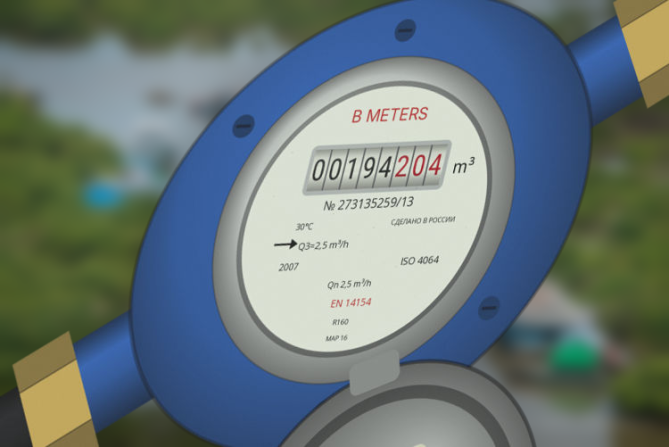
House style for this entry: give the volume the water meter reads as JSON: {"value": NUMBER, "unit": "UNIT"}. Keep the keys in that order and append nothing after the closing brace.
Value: {"value": 194.204, "unit": "m³"}
